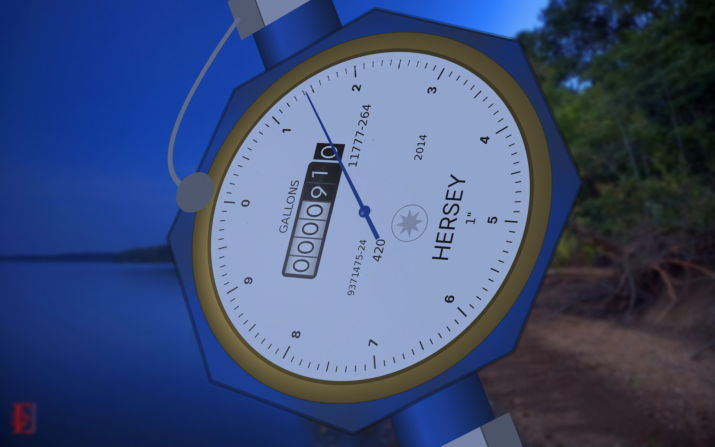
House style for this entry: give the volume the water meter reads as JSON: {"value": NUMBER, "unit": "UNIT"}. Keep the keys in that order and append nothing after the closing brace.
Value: {"value": 911.4, "unit": "gal"}
